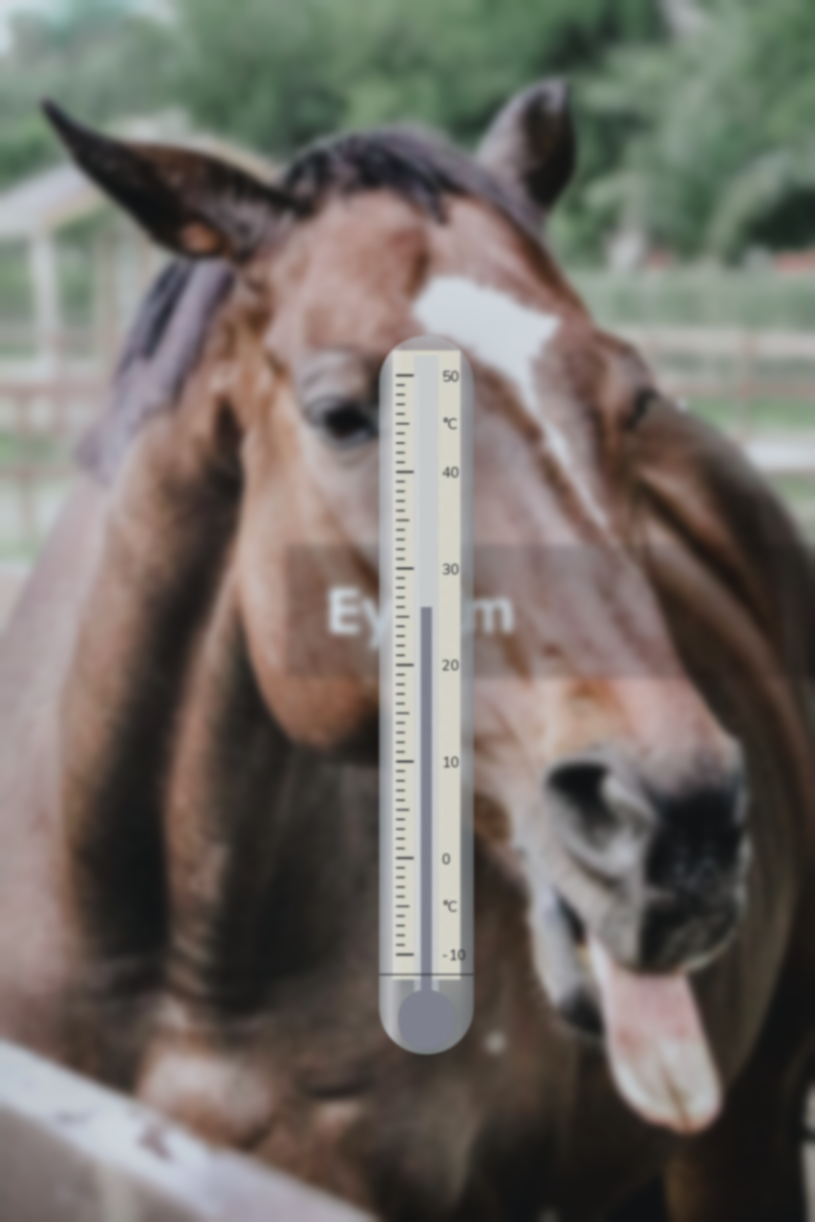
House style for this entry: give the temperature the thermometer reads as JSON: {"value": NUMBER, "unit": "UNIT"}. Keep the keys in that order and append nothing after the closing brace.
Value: {"value": 26, "unit": "°C"}
